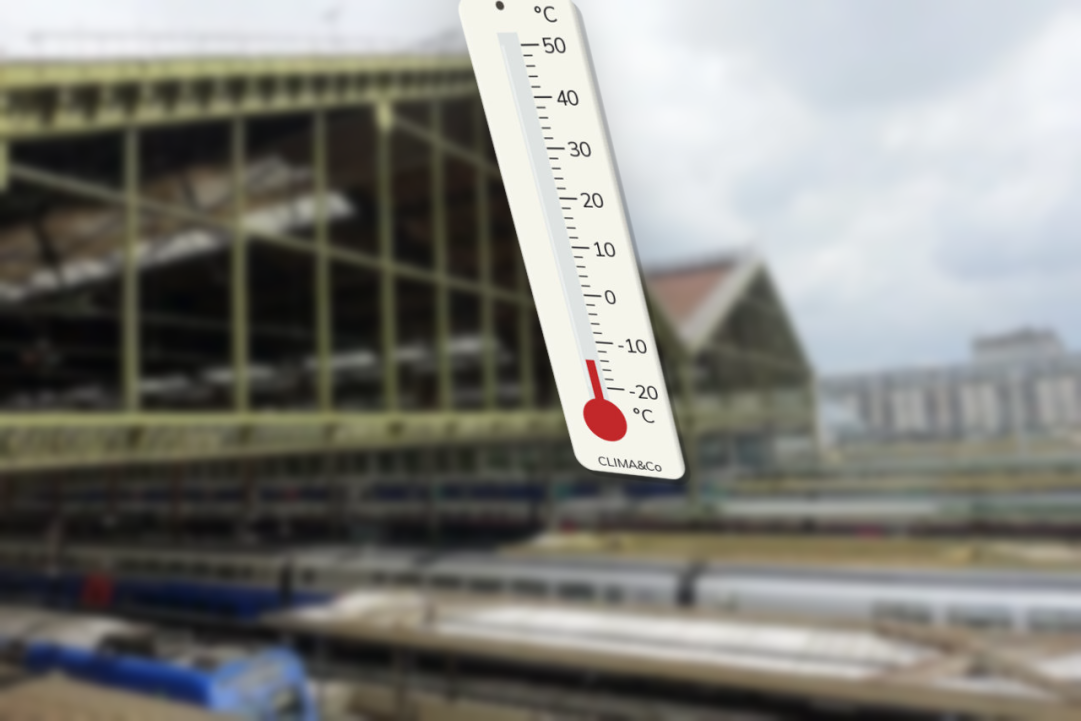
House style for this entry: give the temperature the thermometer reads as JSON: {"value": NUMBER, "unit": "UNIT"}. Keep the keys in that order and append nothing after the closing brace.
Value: {"value": -14, "unit": "°C"}
